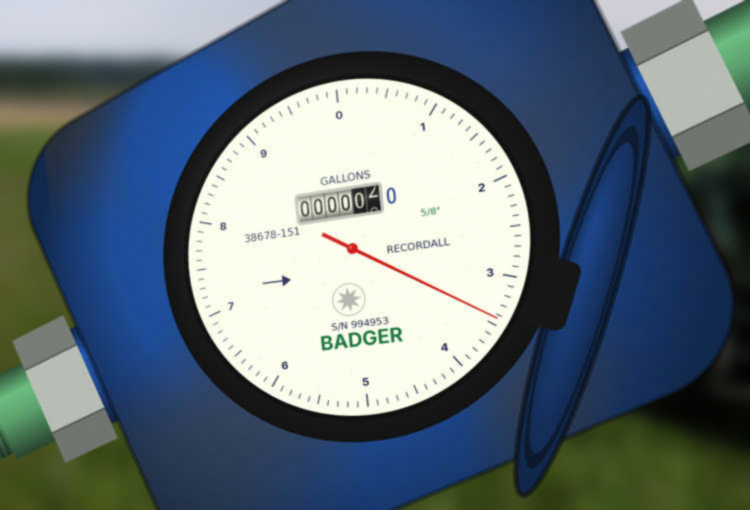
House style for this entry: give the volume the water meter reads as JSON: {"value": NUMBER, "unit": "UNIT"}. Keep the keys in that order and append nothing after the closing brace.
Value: {"value": 23.4, "unit": "gal"}
